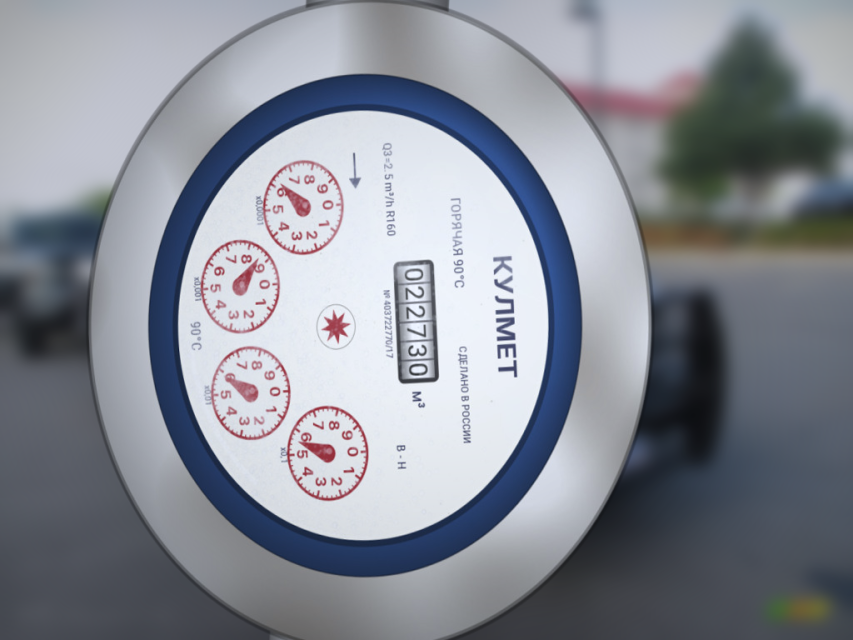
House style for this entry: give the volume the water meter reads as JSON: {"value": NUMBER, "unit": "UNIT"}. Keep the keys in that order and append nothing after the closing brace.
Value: {"value": 22730.5586, "unit": "m³"}
